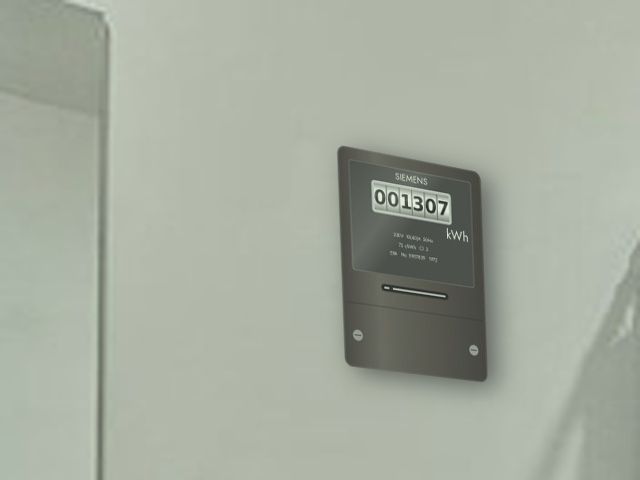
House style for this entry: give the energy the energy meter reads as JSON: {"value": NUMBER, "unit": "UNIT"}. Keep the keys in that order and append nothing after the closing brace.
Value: {"value": 1307, "unit": "kWh"}
